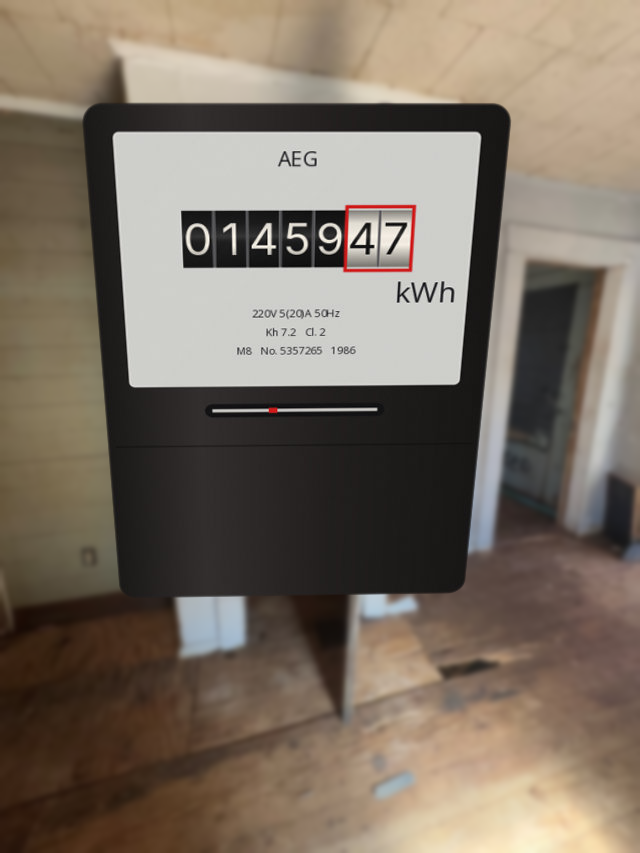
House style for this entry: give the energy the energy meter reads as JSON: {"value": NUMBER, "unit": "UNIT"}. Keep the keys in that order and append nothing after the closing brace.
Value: {"value": 1459.47, "unit": "kWh"}
